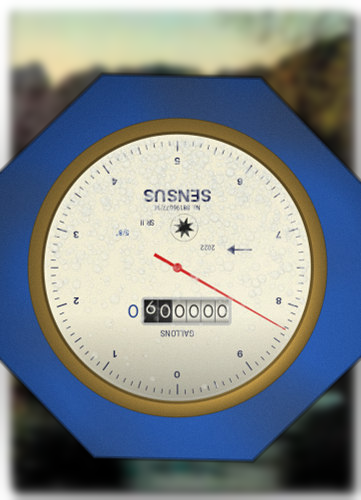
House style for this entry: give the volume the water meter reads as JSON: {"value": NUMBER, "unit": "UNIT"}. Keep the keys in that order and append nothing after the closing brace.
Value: {"value": 88.3, "unit": "gal"}
